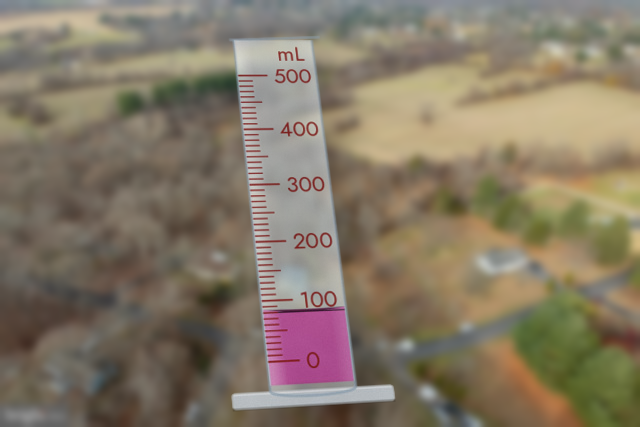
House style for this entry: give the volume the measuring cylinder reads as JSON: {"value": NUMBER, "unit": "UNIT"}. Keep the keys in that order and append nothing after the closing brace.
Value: {"value": 80, "unit": "mL"}
